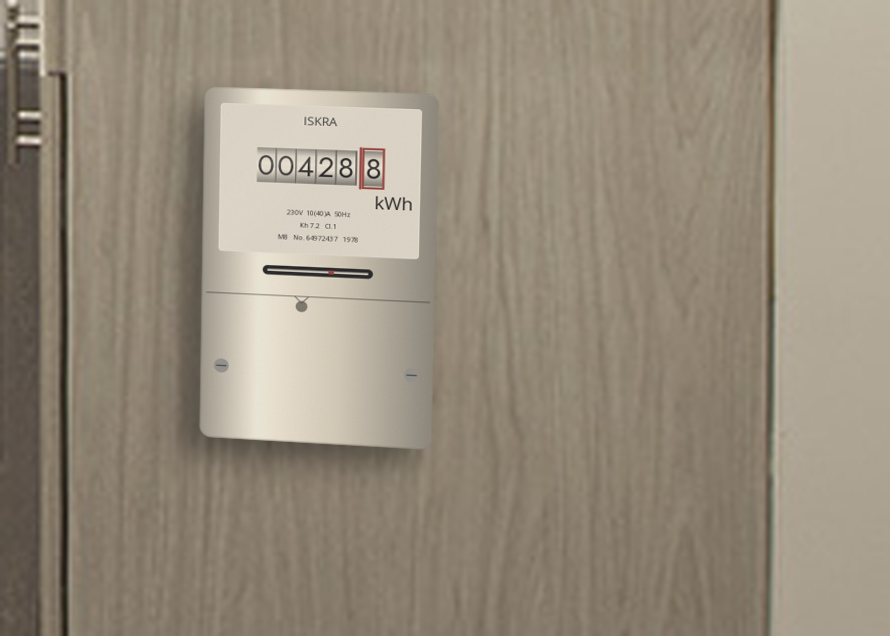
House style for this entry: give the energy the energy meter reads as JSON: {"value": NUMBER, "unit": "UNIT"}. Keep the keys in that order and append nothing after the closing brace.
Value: {"value": 428.8, "unit": "kWh"}
